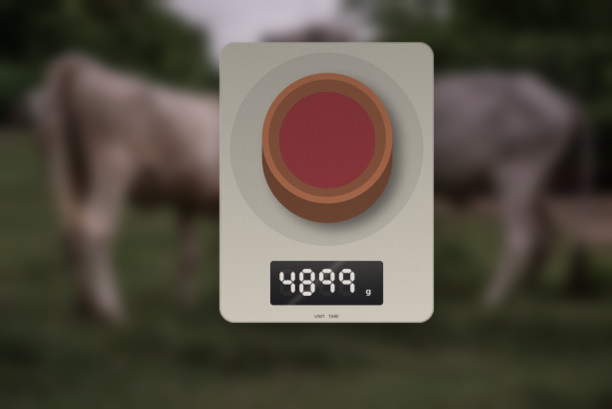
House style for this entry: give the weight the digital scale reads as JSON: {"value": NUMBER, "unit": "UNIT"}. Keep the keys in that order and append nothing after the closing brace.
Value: {"value": 4899, "unit": "g"}
